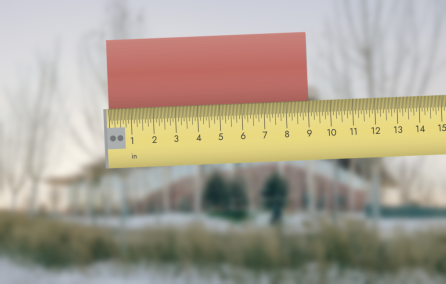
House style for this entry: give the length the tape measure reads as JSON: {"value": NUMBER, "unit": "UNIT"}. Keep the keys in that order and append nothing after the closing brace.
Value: {"value": 9, "unit": "in"}
